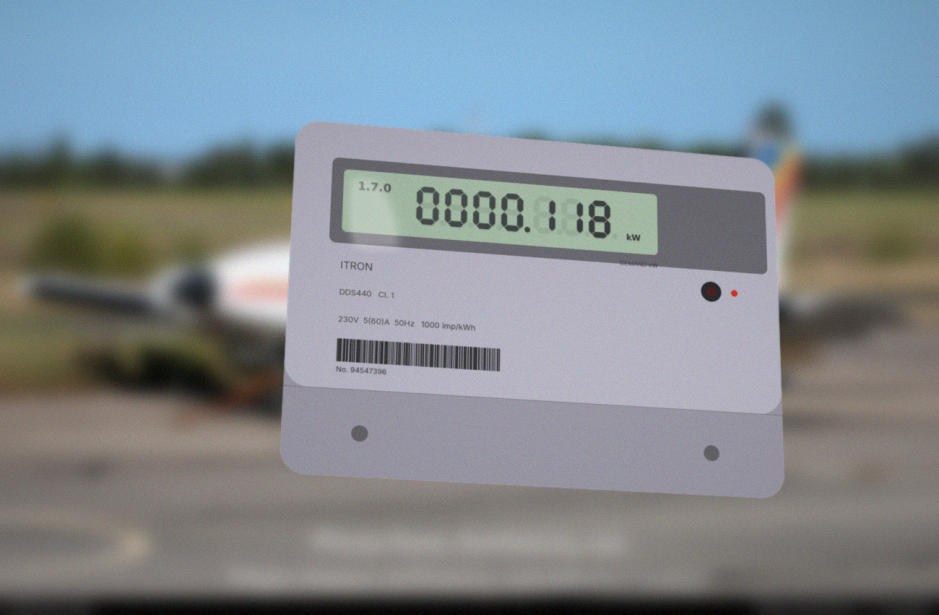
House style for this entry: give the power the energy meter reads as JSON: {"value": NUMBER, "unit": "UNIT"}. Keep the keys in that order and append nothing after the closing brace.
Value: {"value": 0.118, "unit": "kW"}
